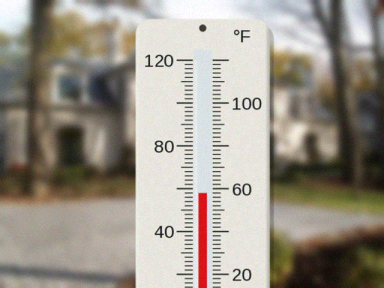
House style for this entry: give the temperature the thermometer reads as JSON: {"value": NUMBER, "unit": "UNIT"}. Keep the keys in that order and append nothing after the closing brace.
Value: {"value": 58, "unit": "°F"}
